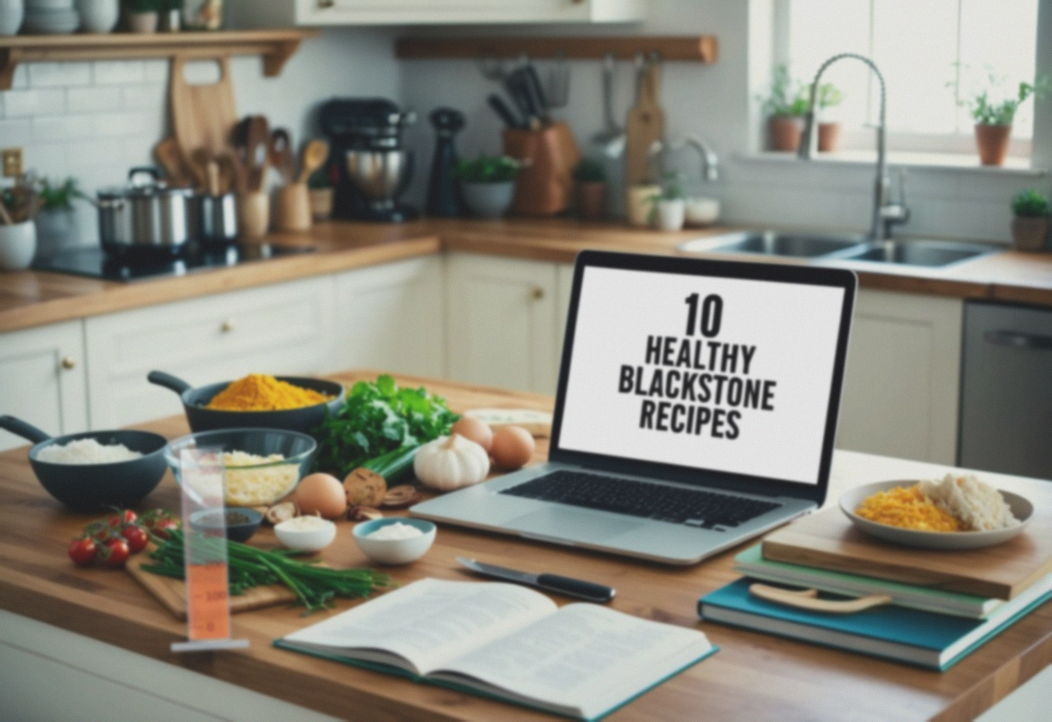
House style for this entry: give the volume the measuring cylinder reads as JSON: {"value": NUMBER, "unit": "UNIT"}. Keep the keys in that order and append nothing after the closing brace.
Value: {"value": 200, "unit": "mL"}
